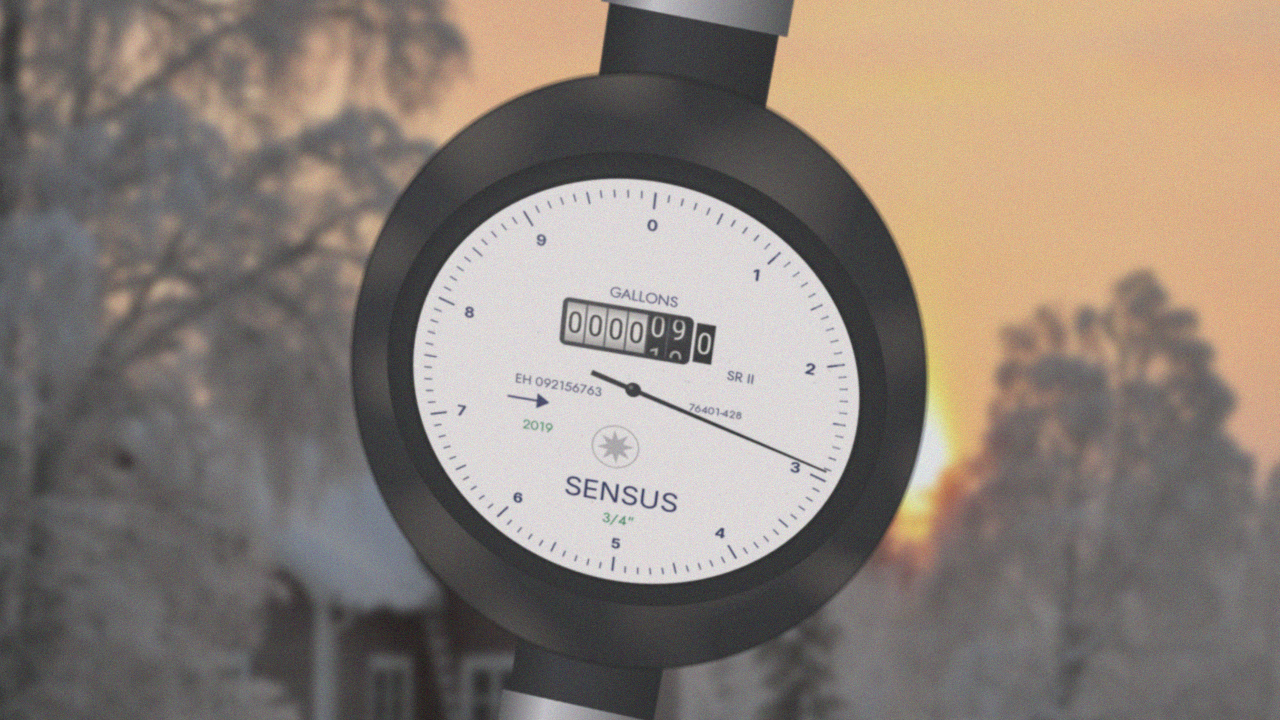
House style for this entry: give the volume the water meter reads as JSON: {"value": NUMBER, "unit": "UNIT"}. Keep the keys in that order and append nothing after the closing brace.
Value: {"value": 92.9, "unit": "gal"}
